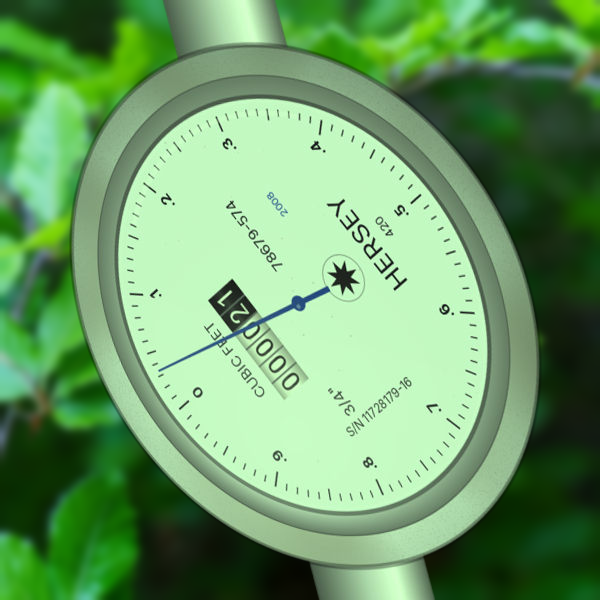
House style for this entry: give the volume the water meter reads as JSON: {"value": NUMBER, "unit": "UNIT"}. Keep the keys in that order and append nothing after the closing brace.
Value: {"value": 21.03, "unit": "ft³"}
